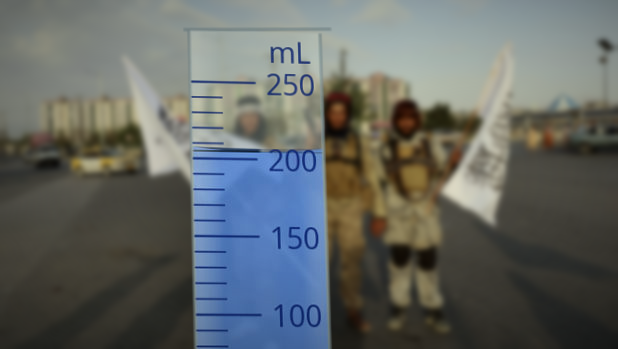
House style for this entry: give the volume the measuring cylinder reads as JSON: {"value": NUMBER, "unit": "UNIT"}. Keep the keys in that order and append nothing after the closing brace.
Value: {"value": 205, "unit": "mL"}
